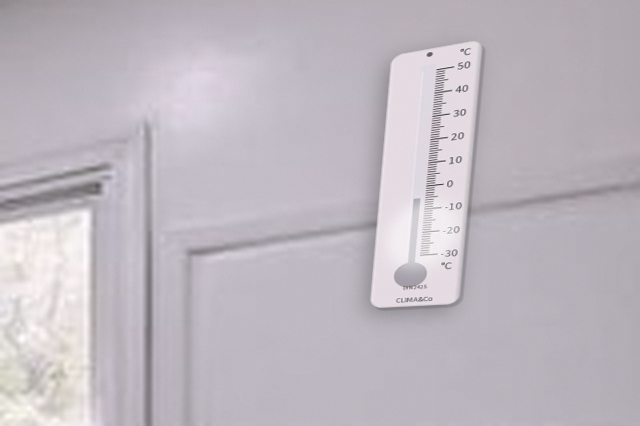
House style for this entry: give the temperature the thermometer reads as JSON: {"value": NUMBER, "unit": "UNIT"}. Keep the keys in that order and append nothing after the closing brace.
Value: {"value": -5, "unit": "°C"}
